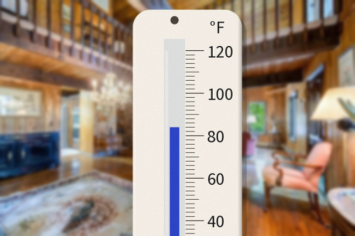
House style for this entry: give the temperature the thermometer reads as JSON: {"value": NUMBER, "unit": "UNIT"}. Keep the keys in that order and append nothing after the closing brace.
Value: {"value": 84, "unit": "°F"}
